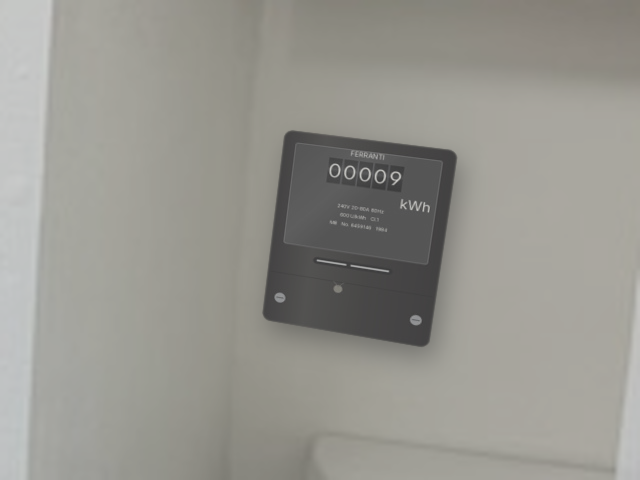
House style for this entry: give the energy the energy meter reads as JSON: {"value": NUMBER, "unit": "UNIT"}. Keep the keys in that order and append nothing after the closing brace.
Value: {"value": 9, "unit": "kWh"}
